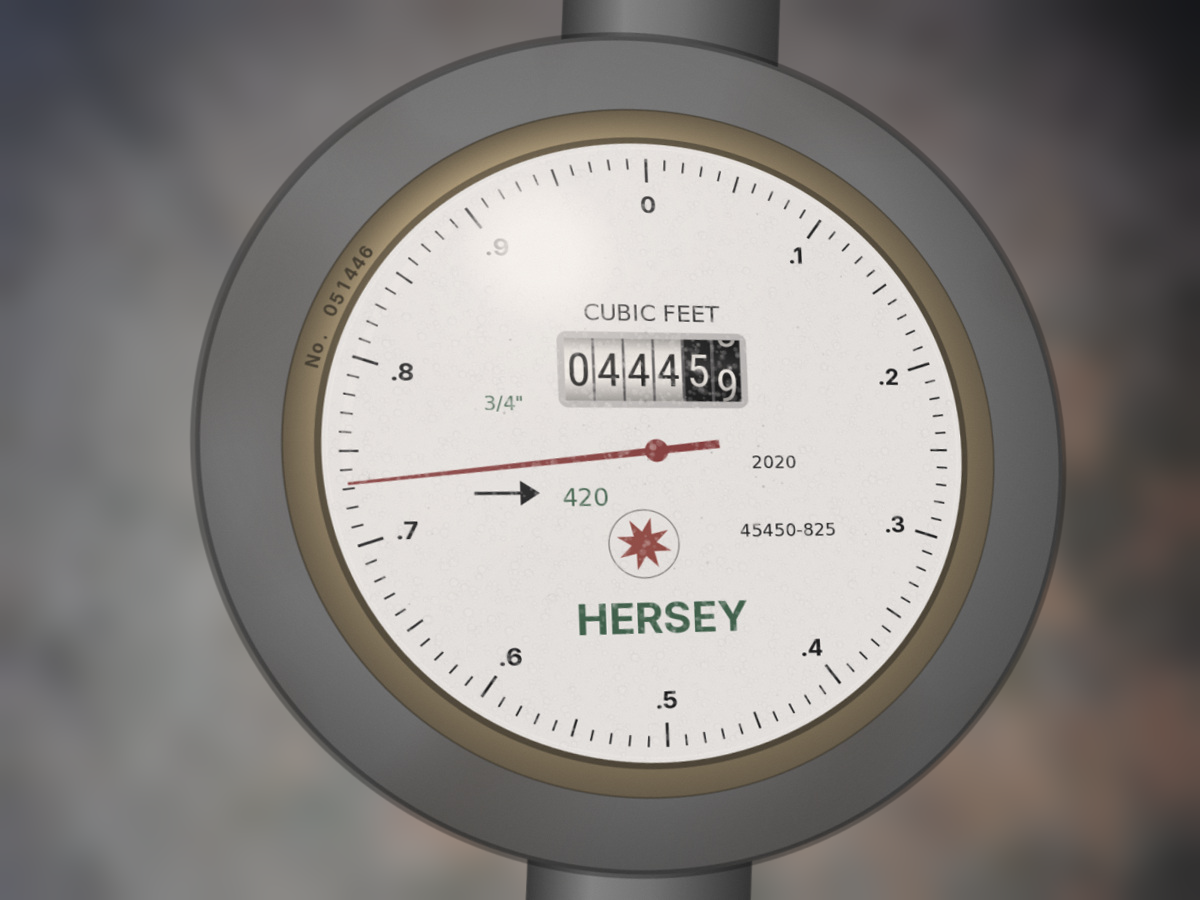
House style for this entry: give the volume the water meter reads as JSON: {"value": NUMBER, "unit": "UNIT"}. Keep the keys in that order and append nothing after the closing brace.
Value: {"value": 44458.73, "unit": "ft³"}
